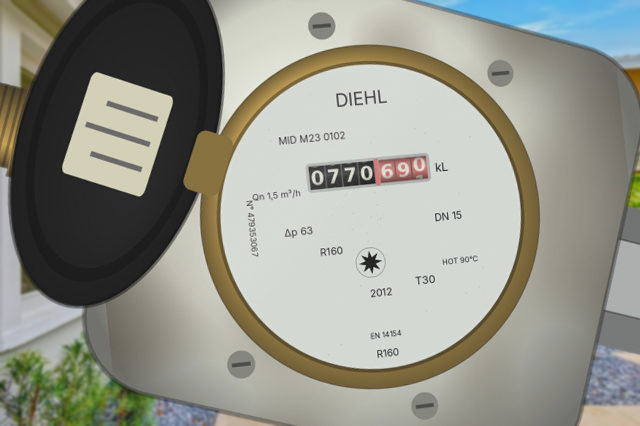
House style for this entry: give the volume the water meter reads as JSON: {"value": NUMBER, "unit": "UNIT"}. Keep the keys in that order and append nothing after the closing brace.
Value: {"value": 770.690, "unit": "kL"}
